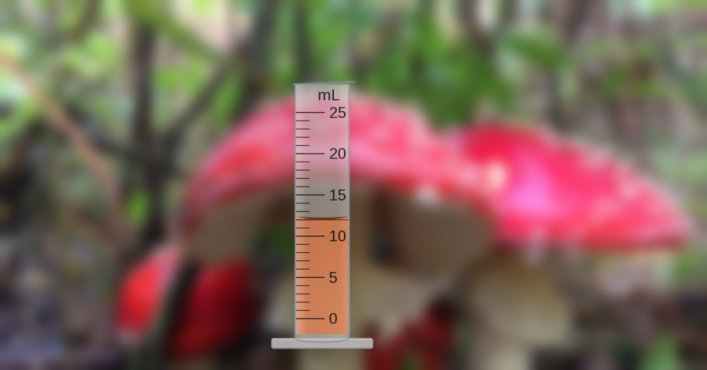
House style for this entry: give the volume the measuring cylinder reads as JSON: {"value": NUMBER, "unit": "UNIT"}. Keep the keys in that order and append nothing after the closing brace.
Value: {"value": 12, "unit": "mL"}
